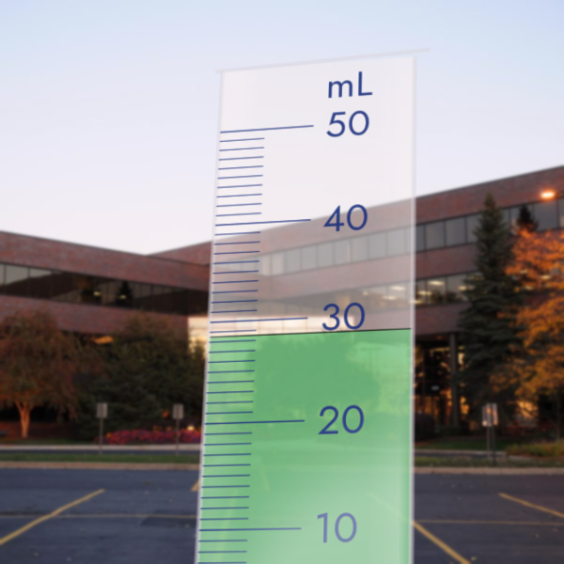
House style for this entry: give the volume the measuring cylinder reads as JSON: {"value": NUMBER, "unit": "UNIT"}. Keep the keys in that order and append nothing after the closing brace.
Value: {"value": 28.5, "unit": "mL"}
